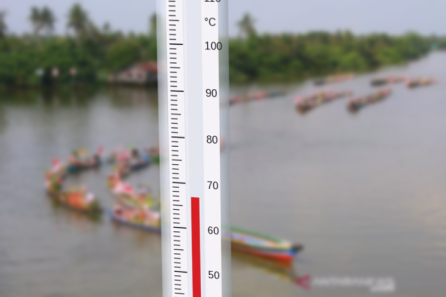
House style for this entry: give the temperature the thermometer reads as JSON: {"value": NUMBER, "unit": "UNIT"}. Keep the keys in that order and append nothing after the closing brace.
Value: {"value": 67, "unit": "°C"}
